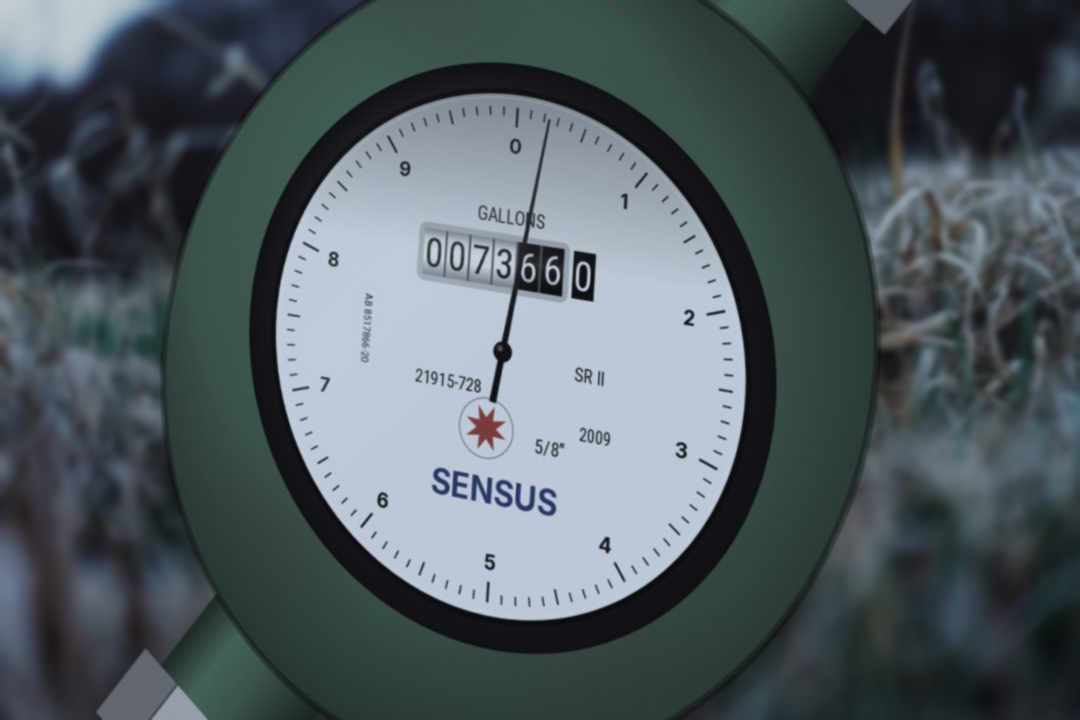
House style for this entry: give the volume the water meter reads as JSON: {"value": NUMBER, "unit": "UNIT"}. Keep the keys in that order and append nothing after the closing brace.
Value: {"value": 73660.2, "unit": "gal"}
